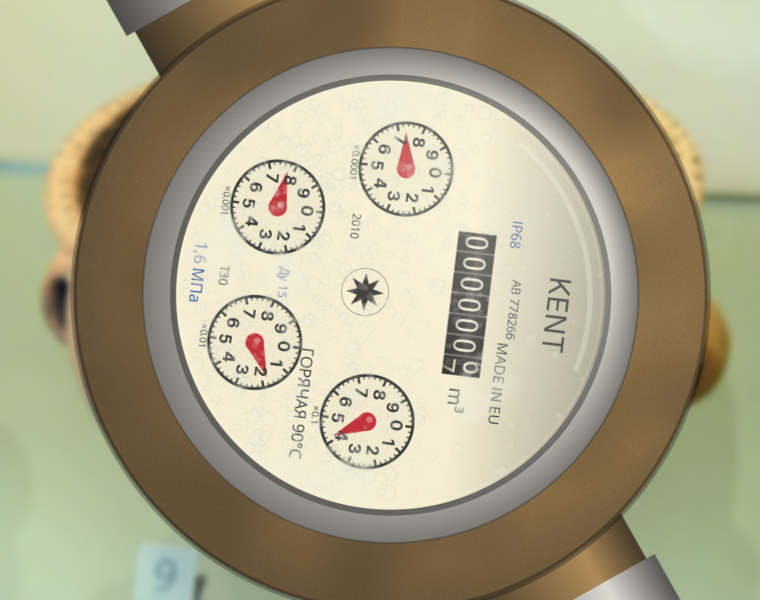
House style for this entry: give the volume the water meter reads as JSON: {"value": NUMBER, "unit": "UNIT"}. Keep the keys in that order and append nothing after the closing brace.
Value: {"value": 6.4177, "unit": "m³"}
